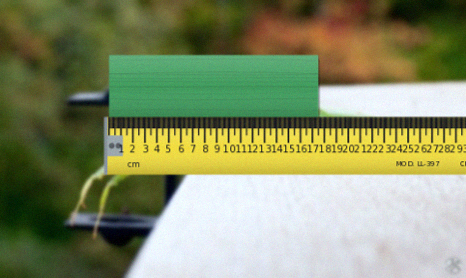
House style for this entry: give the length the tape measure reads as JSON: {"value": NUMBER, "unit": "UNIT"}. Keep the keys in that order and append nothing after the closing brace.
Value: {"value": 17.5, "unit": "cm"}
